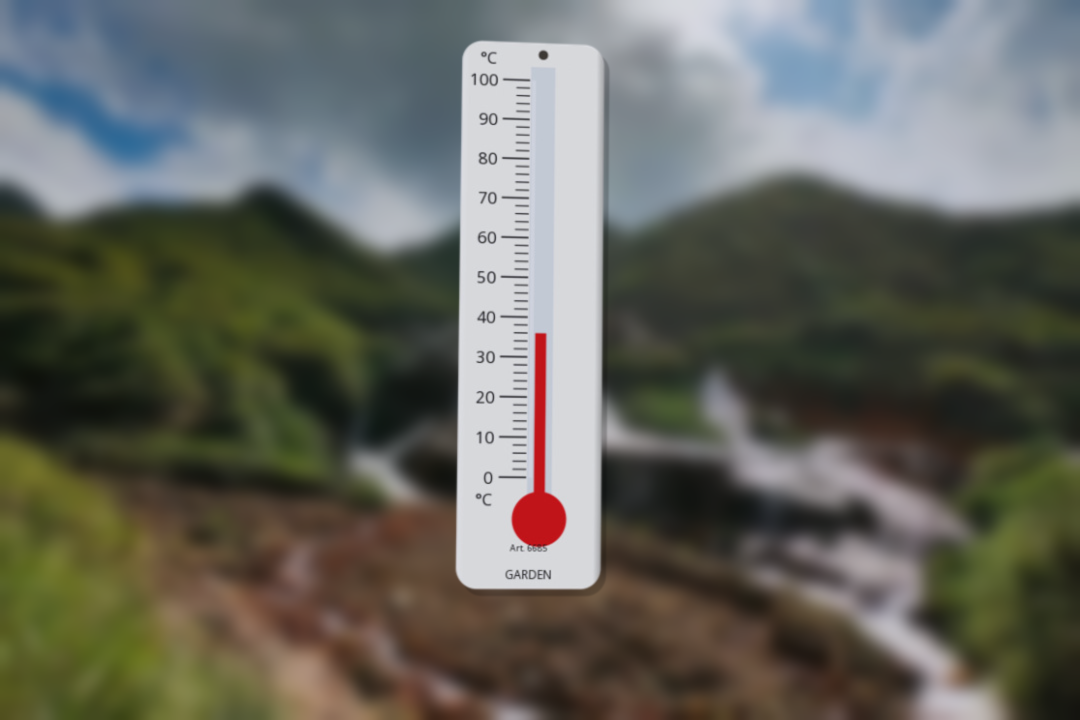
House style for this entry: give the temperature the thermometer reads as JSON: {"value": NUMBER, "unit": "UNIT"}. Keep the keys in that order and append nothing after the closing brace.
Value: {"value": 36, "unit": "°C"}
